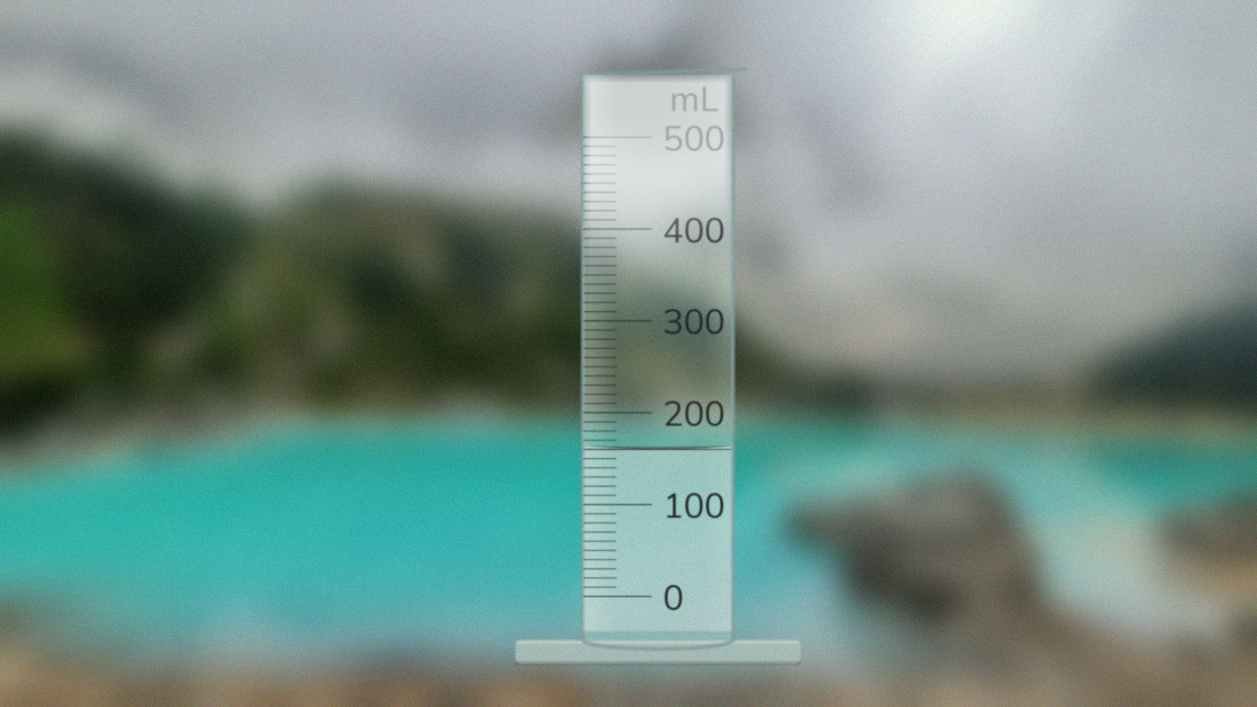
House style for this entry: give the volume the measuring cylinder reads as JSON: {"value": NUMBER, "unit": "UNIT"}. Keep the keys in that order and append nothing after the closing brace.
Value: {"value": 160, "unit": "mL"}
